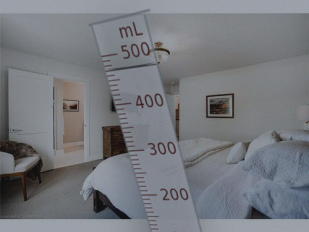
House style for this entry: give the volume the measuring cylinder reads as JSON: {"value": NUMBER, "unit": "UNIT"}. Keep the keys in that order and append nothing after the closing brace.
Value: {"value": 470, "unit": "mL"}
